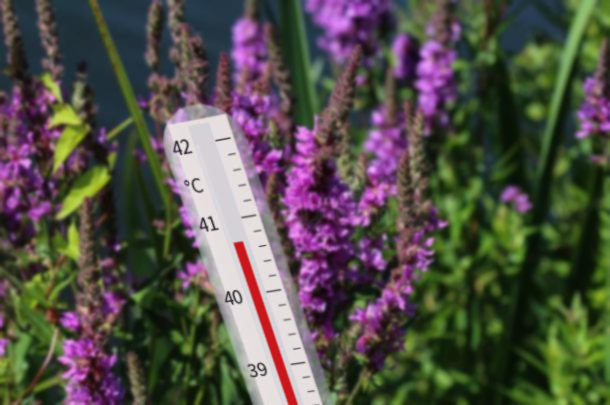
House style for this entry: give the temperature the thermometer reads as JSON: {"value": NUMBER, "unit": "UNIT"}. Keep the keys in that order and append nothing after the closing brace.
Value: {"value": 40.7, "unit": "°C"}
